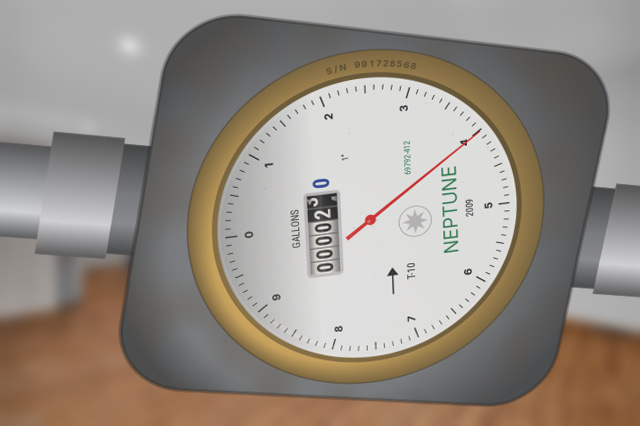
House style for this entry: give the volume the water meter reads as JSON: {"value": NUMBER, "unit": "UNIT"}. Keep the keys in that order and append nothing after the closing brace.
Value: {"value": 234.0, "unit": "gal"}
